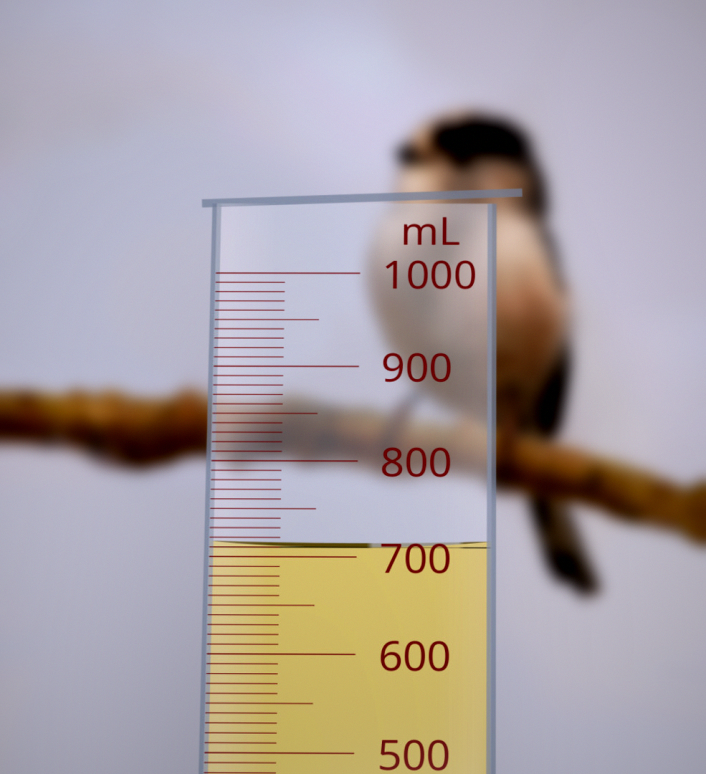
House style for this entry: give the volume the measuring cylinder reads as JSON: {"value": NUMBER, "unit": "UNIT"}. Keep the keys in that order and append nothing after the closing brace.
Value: {"value": 710, "unit": "mL"}
